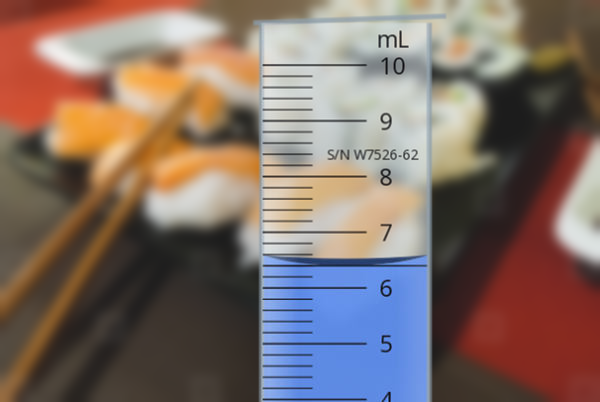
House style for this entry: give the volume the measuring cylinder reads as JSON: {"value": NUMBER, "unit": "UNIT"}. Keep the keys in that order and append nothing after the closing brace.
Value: {"value": 6.4, "unit": "mL"}
